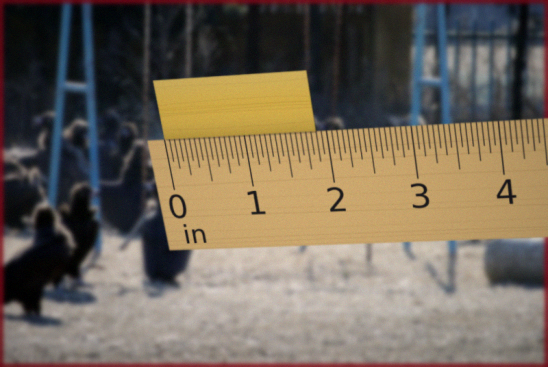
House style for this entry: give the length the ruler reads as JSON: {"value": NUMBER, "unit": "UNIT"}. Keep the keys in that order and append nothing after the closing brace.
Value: {"value": 1.875, "unit": "in"}
